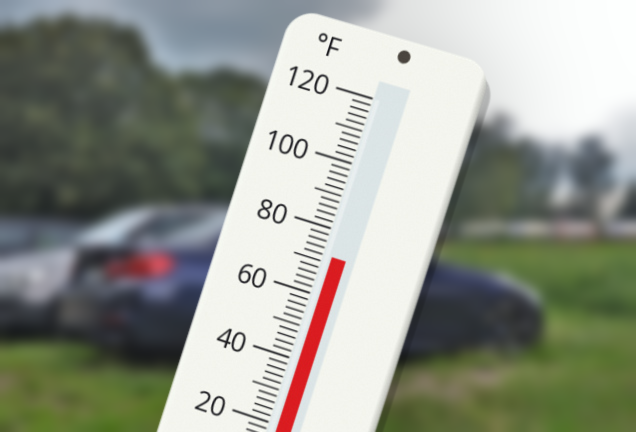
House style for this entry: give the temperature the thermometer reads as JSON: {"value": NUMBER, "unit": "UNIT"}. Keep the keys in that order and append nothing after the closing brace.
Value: {"value": 72, "unit": "°F"}
